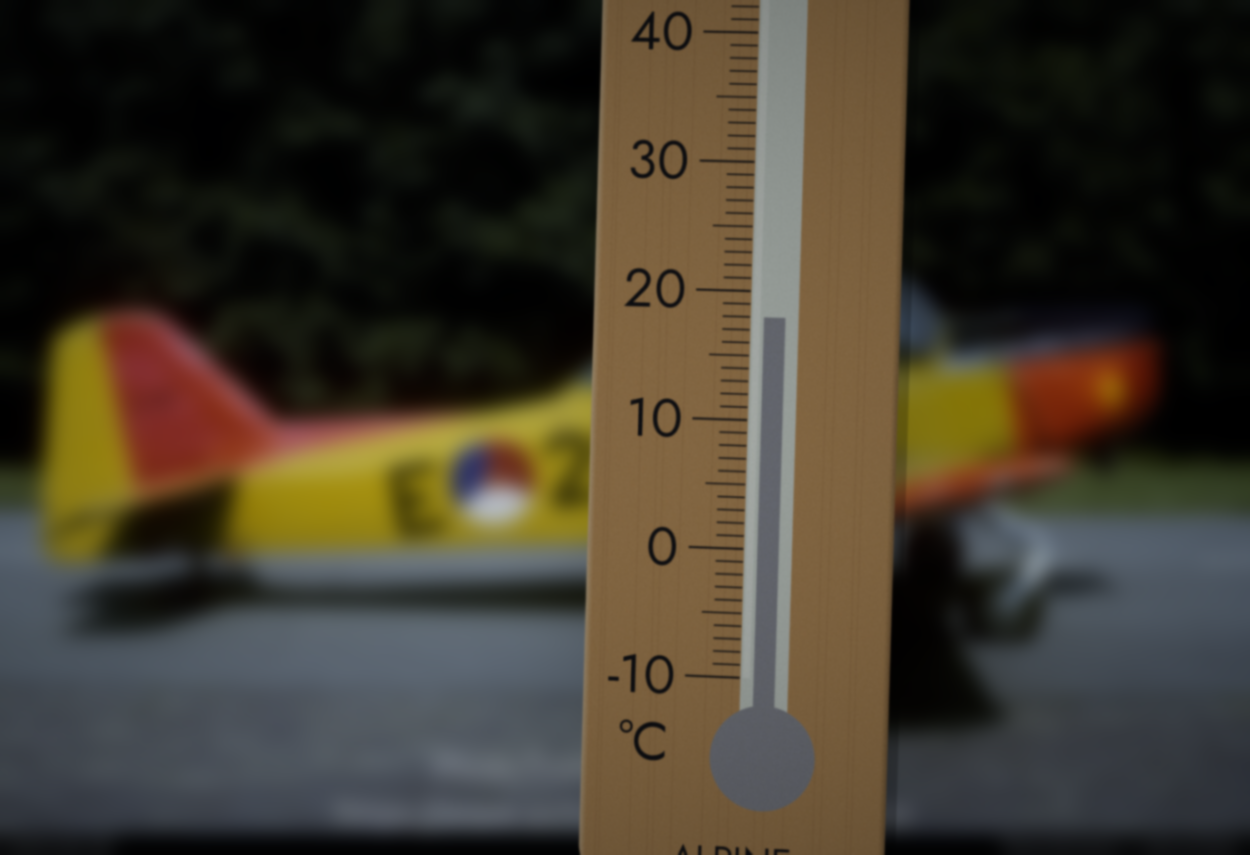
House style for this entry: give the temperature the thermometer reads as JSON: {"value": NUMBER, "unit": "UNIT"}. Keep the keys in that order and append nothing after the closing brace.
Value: {"value": 18, "unit": "°C"}
